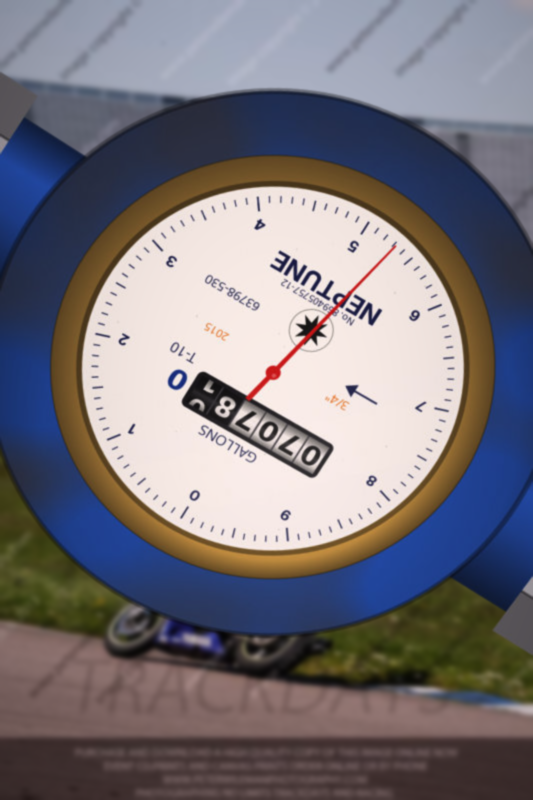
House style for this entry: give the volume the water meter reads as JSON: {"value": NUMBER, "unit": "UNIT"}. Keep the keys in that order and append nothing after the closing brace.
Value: {"value": 707805.3, "unit": "gal"}
